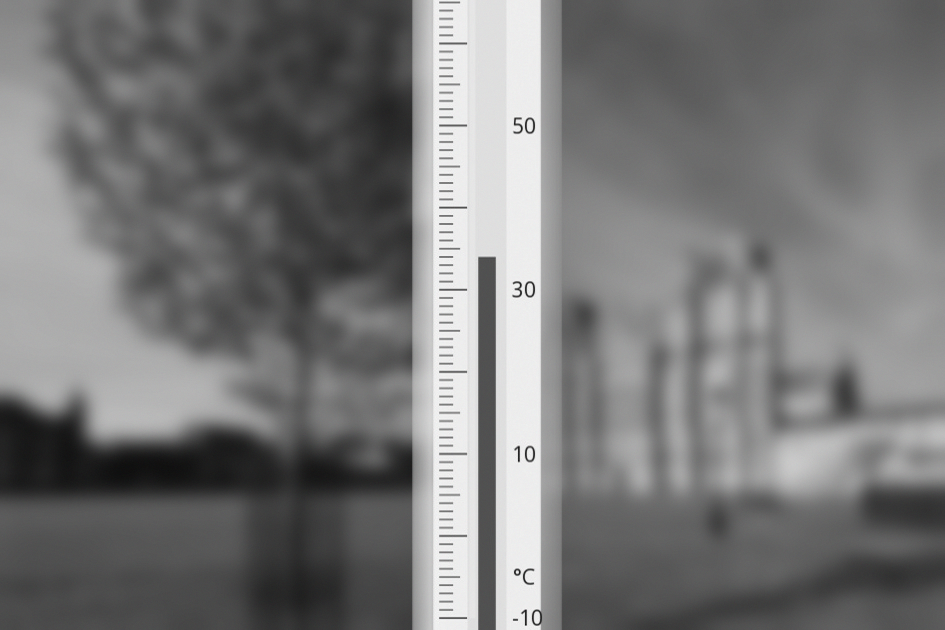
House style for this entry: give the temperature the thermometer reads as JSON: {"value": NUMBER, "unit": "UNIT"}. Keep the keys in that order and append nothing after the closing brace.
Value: {"value": 34, "unit": "°C"}
